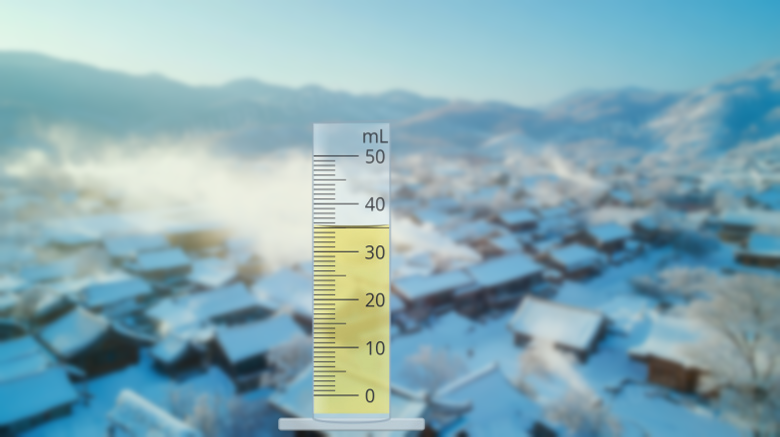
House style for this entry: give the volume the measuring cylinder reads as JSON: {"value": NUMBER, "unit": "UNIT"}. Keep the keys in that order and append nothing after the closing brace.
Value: {"value": 35, "unit": "mL"}
